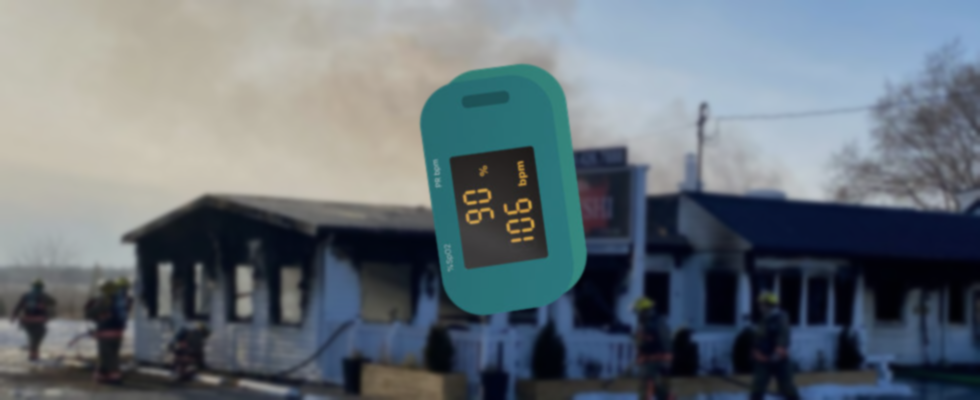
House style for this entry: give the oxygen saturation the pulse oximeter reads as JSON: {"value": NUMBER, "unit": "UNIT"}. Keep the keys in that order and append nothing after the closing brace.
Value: {"value": 90, "unit": "%"}
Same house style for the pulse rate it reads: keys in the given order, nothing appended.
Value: {"value": 106, "unit": "bpm"}
